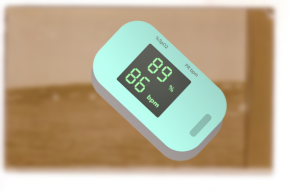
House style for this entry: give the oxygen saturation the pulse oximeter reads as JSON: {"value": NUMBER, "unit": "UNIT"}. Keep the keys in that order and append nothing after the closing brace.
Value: {"value": 89, "unit": "%"}
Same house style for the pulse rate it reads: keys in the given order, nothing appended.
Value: {"value": 86, "unit": "bpm"}
